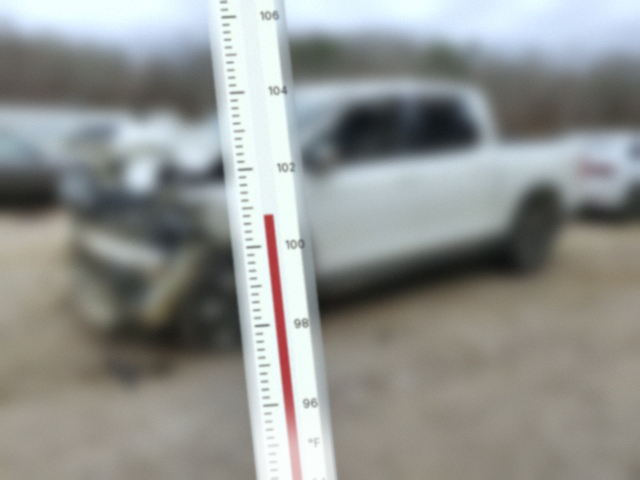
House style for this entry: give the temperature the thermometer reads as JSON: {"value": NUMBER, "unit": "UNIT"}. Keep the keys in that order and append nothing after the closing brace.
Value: {"value": 100.8, "unit": "°F"}
